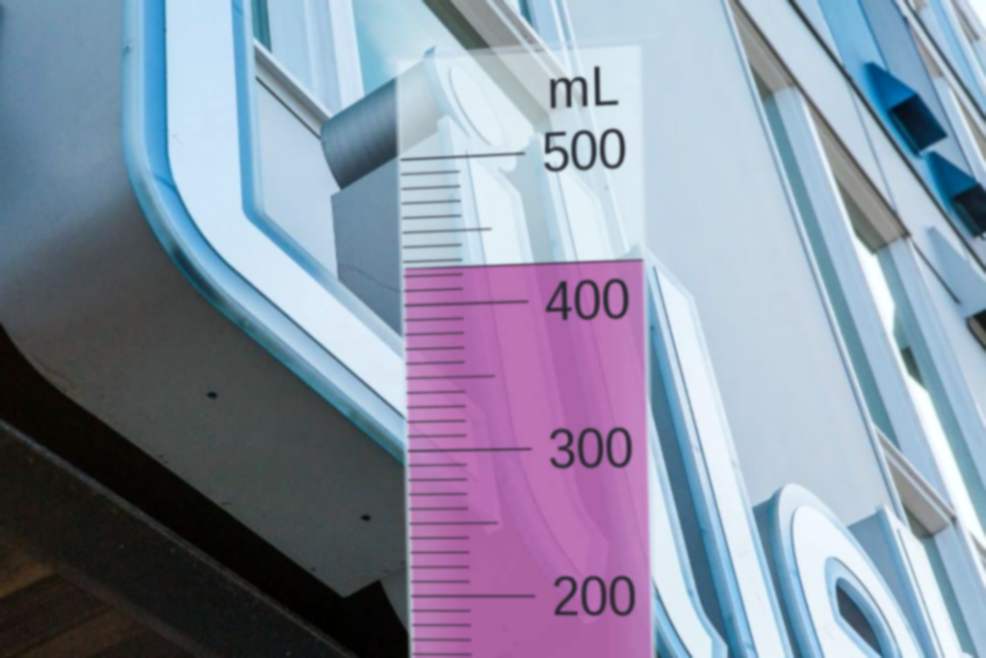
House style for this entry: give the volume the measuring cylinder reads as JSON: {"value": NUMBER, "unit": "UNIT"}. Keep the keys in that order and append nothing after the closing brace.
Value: {"value": 425, "unit": "mL"}
